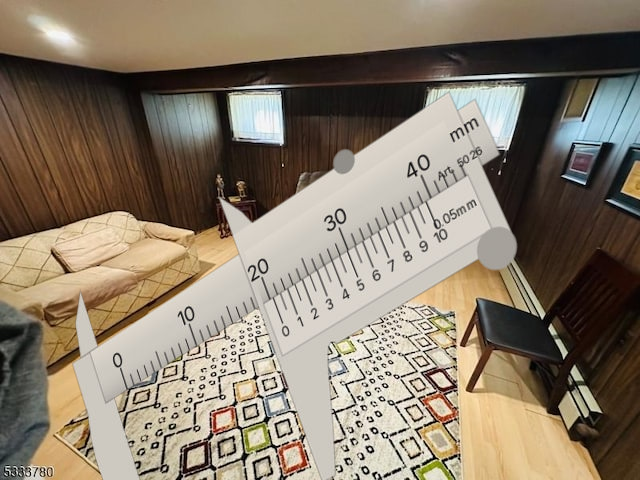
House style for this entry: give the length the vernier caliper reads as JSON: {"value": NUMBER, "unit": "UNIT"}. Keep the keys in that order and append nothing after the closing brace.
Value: {"value": 20.4, "unit": "mm"}
